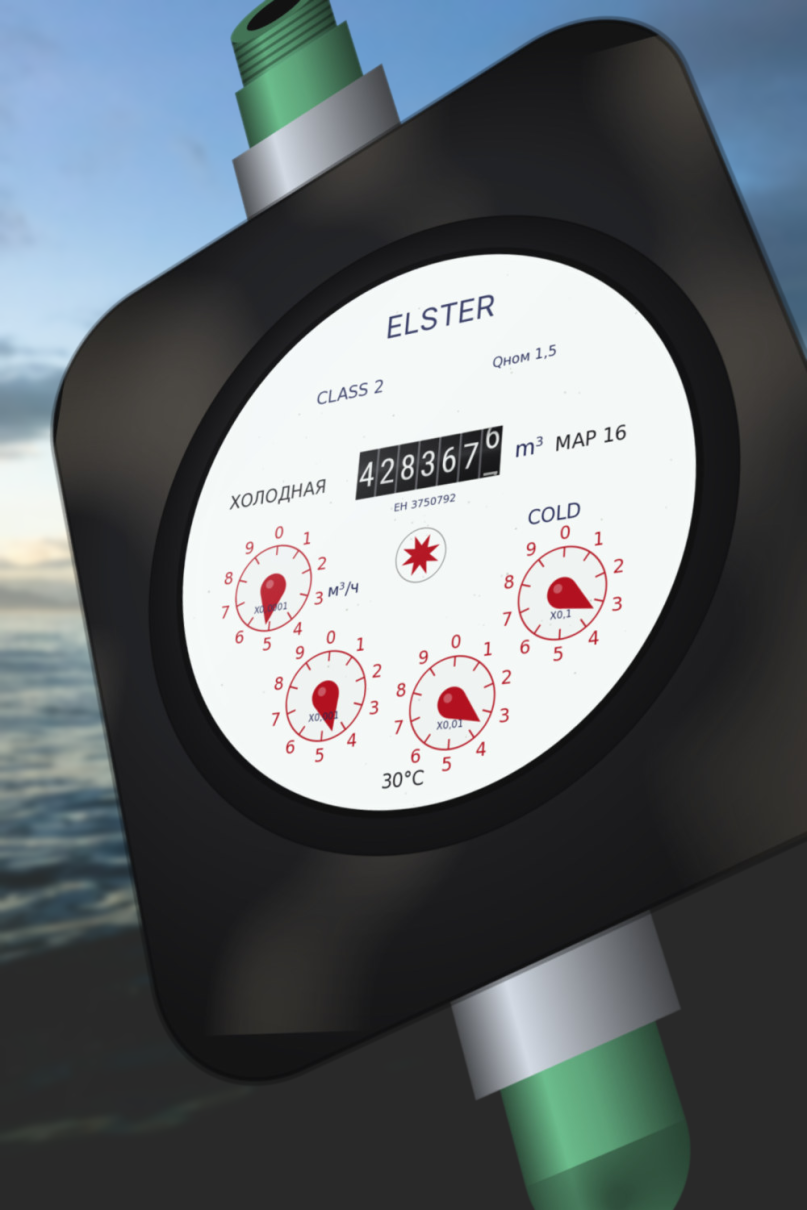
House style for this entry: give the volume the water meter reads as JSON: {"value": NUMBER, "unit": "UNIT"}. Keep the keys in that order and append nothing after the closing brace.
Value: {"value": 4283676.3345, "unit": "m³"}
